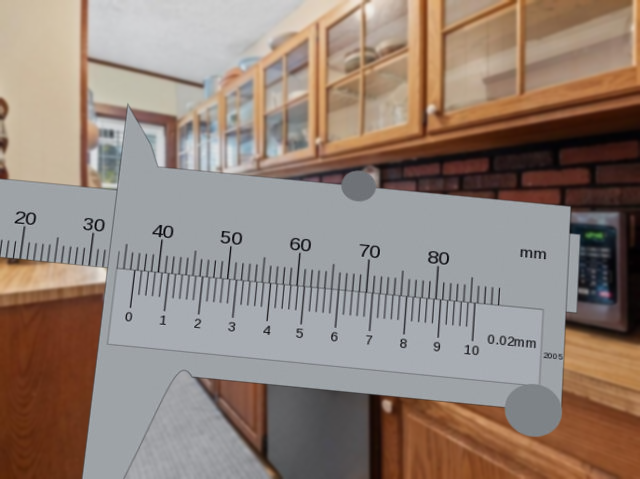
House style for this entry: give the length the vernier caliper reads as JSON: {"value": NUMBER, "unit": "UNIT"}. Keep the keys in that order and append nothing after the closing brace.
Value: {"value": 36.6, "unit": "mm"}
